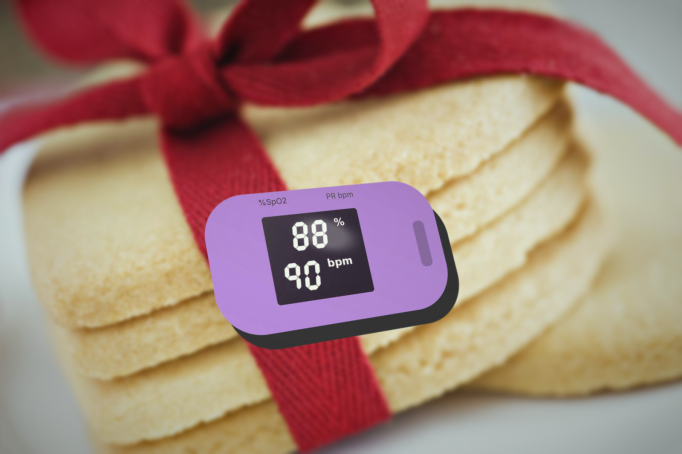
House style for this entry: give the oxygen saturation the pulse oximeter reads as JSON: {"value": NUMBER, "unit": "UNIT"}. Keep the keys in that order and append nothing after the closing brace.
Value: {"value": 88, "unit": "%"}
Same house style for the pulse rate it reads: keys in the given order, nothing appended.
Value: {"value": 90, "unit": "bpm"}
